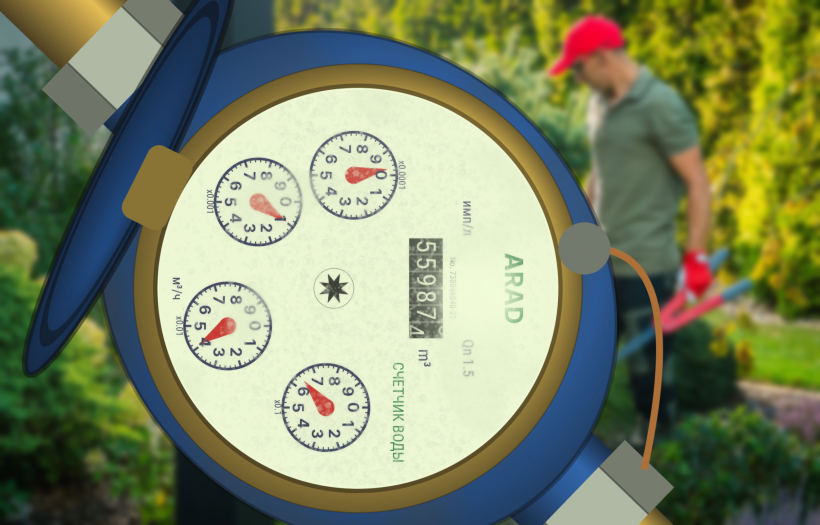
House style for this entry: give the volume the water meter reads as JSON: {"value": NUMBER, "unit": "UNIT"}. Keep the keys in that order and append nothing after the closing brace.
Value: {"value": 559873.6409, "unit": "m³"}
